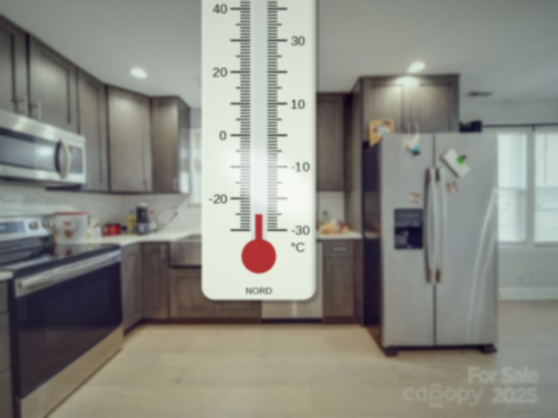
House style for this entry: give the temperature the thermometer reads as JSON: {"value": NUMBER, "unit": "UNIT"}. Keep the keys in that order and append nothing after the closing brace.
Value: {"value": -25, "unit": "°C"}
